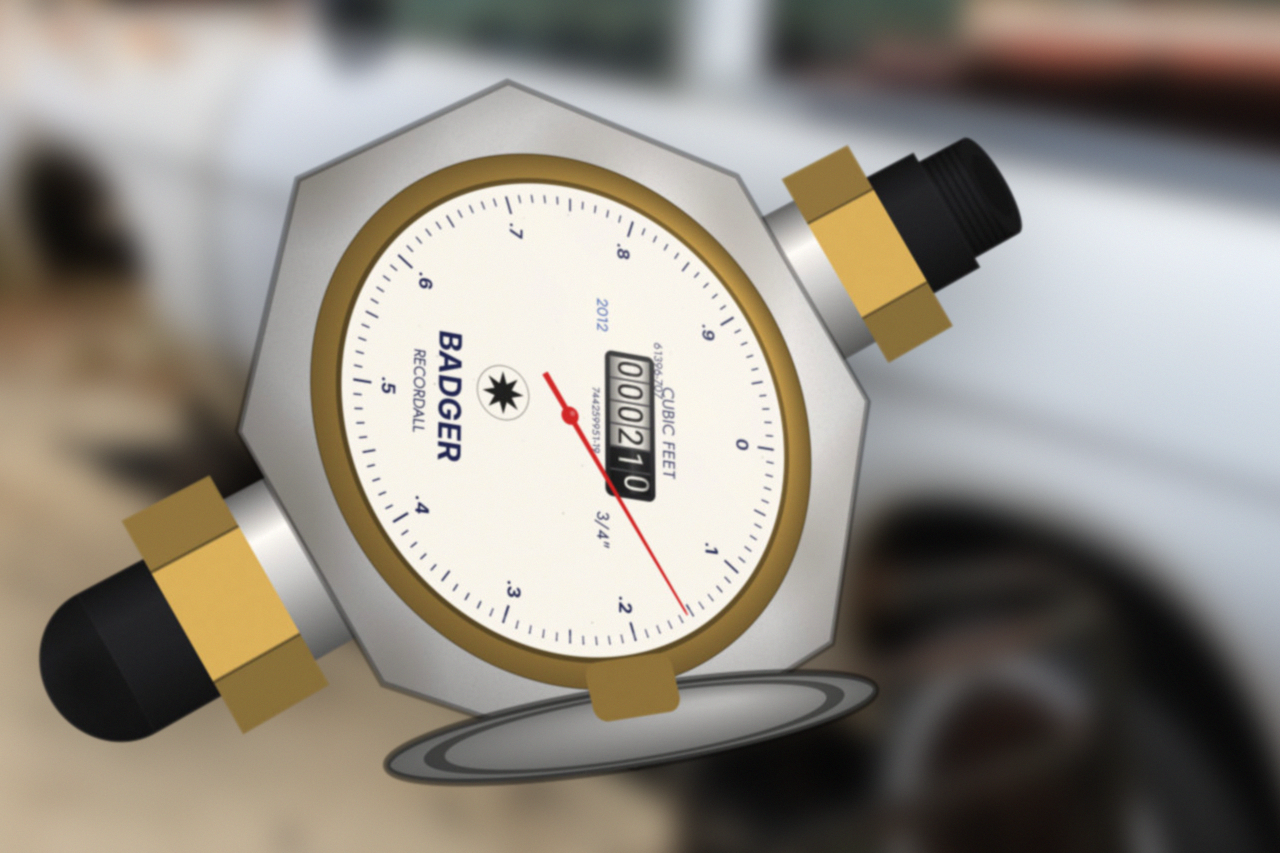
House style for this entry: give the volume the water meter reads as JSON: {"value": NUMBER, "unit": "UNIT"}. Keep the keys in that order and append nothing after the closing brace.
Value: {"value": 210.15, "unit": "ft³"}
